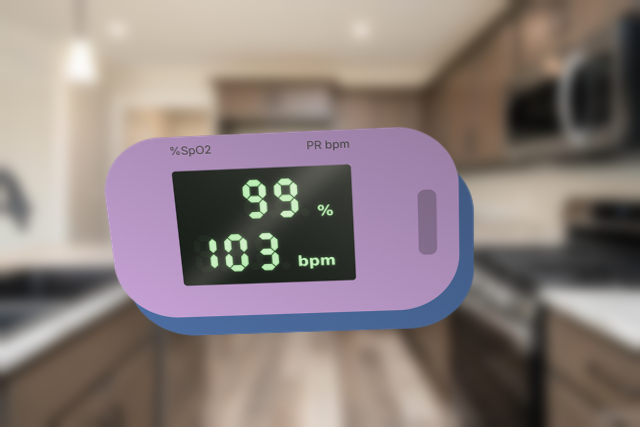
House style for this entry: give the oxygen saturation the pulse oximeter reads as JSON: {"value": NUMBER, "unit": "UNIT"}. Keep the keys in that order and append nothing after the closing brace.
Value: {"value": 99, "unit": "%"}
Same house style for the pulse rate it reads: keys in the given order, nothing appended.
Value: {"value": 103, "unit": "bpm"}
